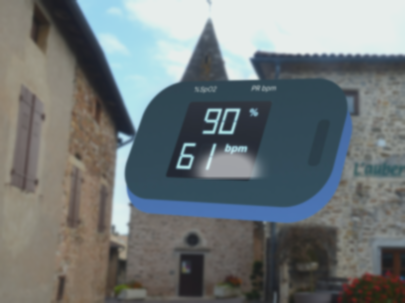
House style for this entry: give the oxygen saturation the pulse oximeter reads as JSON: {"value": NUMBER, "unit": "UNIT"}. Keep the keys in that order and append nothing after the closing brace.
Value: {"value": 90, "unit": "%"}
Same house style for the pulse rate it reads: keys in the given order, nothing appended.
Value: {"value": 61, "unit": "bpm"}
